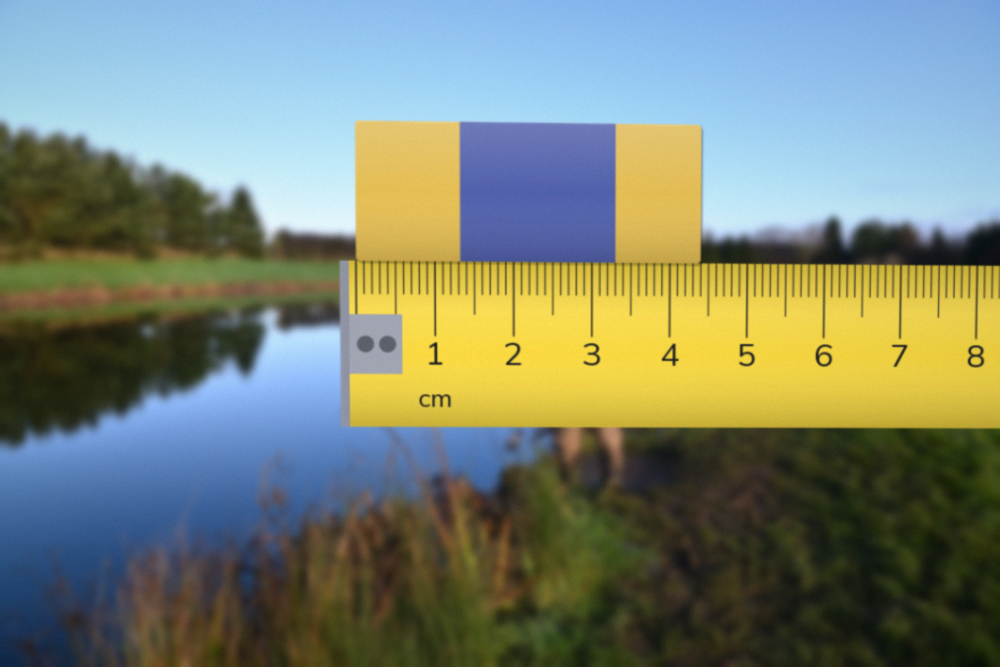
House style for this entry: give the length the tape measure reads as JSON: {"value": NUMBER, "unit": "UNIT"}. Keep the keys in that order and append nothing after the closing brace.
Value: {"value": 4.4, "unit": "cm"}
